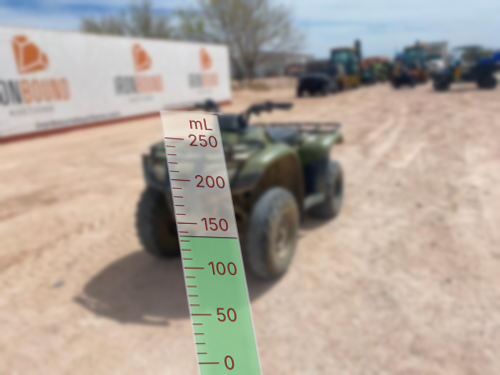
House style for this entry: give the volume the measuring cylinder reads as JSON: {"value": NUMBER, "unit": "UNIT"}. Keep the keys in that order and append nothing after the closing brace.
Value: {"value": 135, "unit": "mL"}
